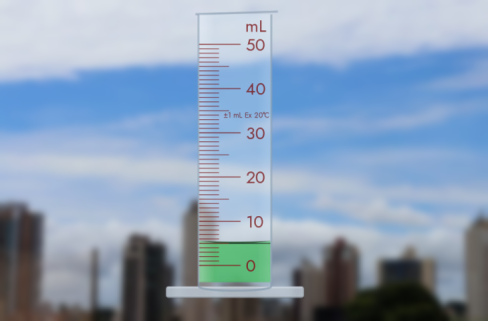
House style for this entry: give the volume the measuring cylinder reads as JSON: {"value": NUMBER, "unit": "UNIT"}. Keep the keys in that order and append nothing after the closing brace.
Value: {"value": 5, "unit": "mL"}
